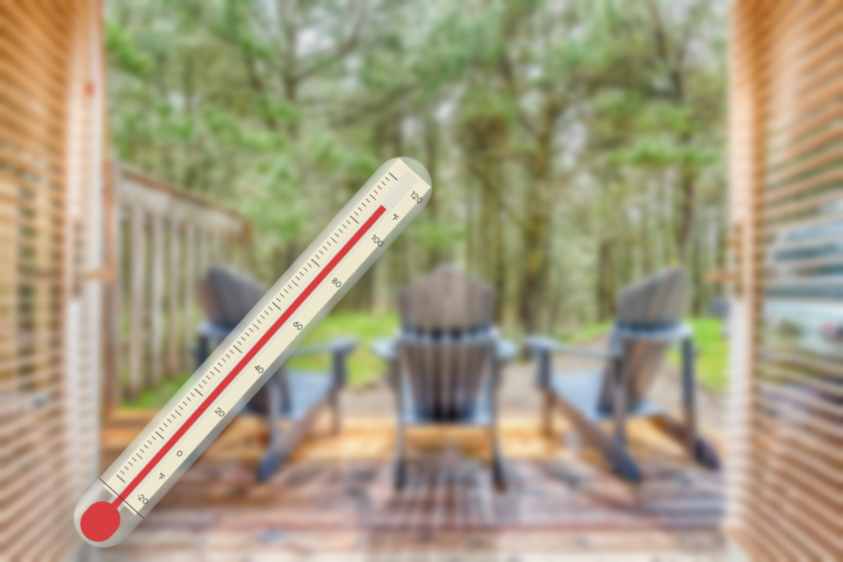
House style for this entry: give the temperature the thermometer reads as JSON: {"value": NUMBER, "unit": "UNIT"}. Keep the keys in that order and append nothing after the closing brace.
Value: {"value": 110, "unit": "°F"}
